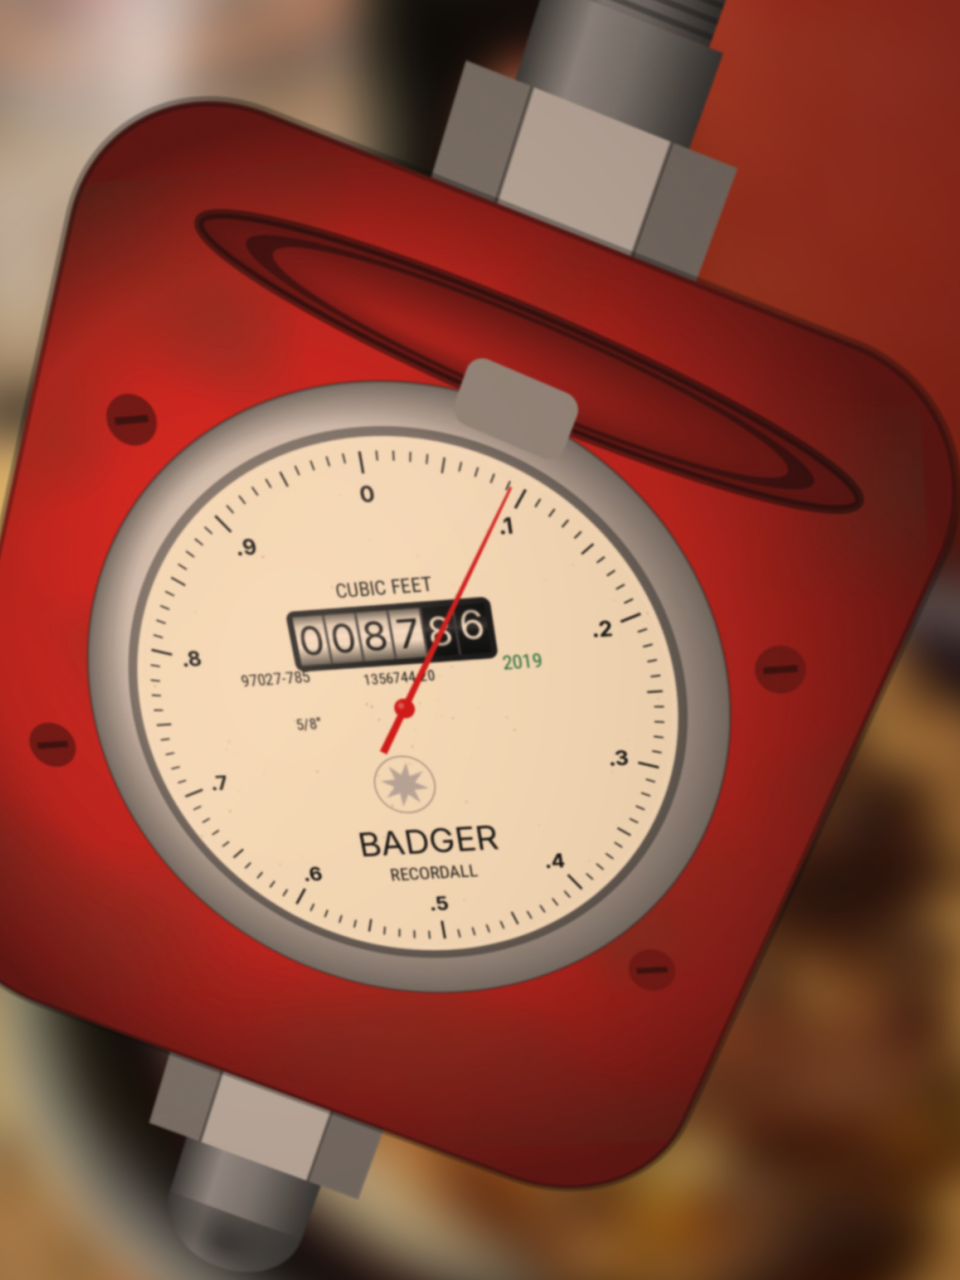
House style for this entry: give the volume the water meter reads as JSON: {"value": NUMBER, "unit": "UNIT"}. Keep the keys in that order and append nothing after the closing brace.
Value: {"value": 8786.09, "unit": "ft³"}
